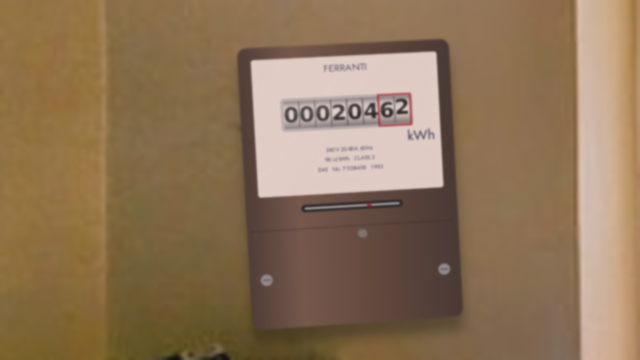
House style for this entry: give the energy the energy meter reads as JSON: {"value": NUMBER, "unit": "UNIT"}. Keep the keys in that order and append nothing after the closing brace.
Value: {"value": 204.62, "unit": "kWh"}
